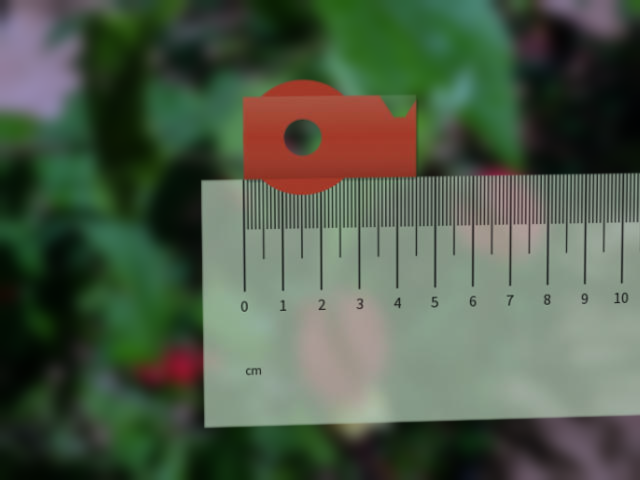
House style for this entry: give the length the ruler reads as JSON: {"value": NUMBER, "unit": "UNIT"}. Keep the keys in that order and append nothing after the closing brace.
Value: {"value": 4.5, "unit": "cm"}
